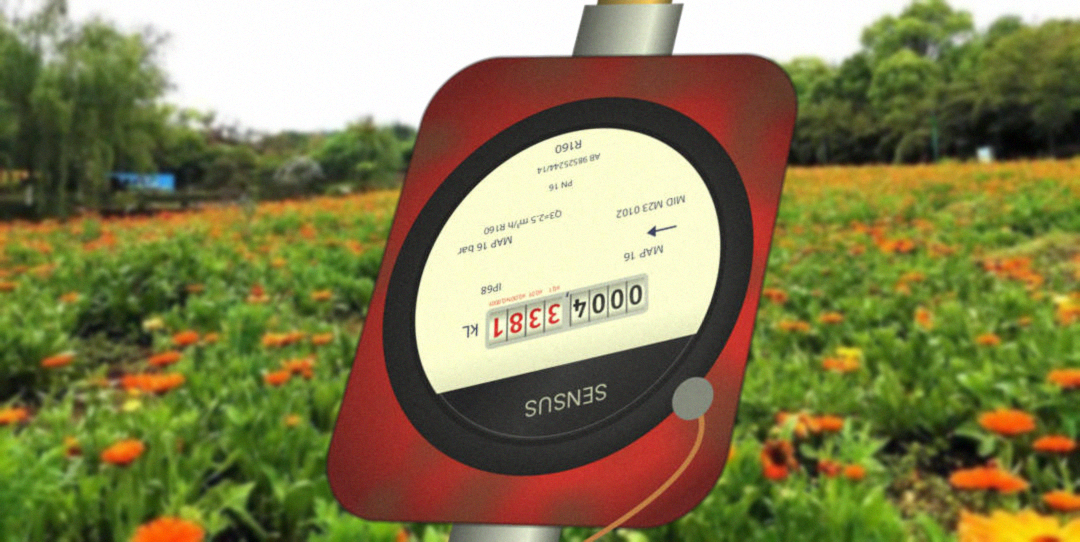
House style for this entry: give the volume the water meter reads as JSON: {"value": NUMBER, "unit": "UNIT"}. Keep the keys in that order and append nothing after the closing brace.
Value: {"value": 4.3381, "unit": "kL"}
